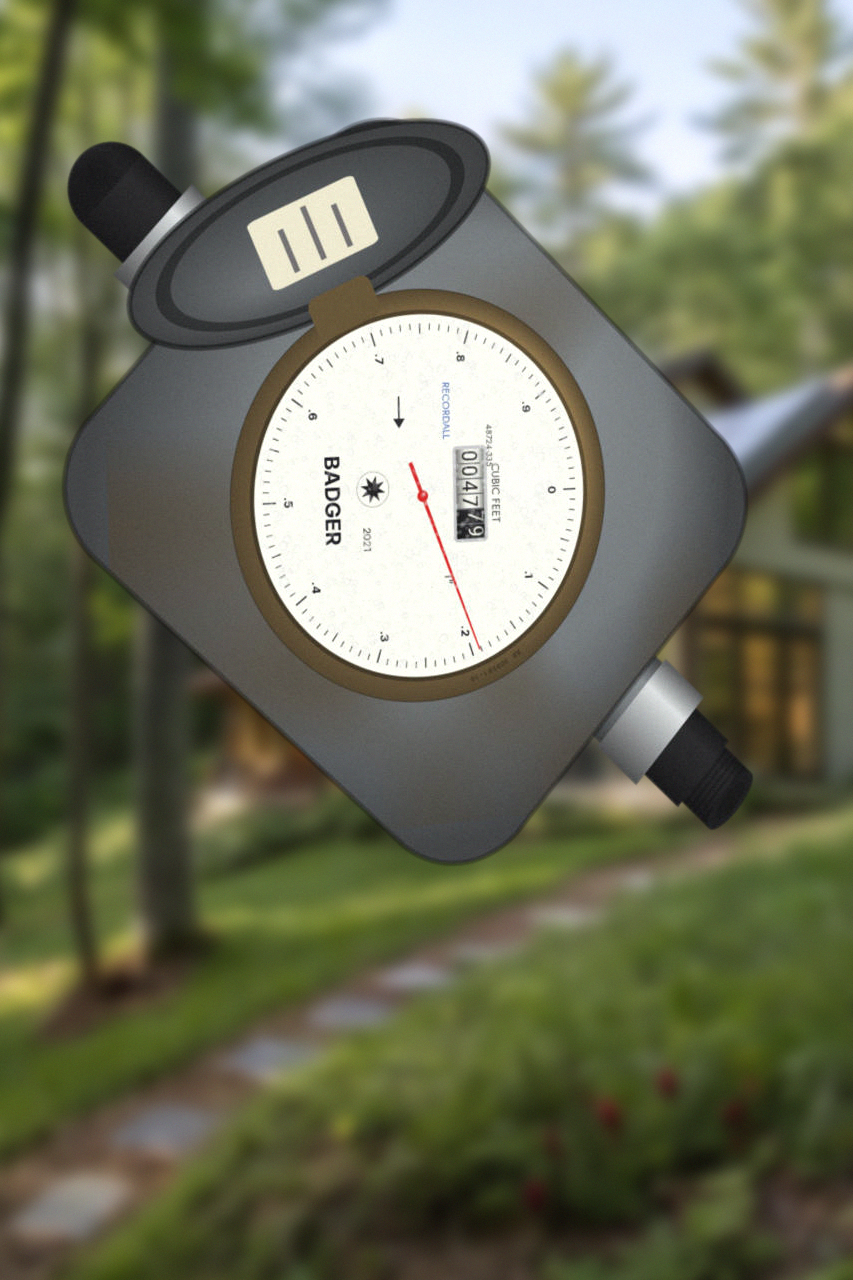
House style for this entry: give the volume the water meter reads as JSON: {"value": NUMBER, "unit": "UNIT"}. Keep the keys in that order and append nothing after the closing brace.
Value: {"value": 4779.19, "unit": "ft³"}
